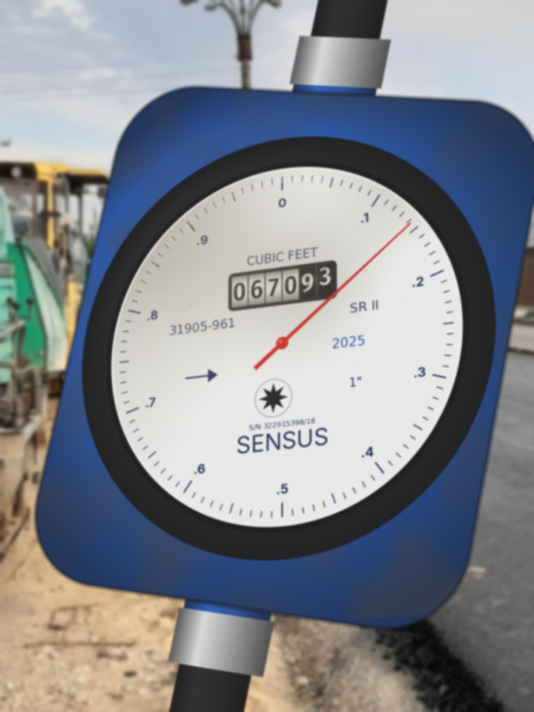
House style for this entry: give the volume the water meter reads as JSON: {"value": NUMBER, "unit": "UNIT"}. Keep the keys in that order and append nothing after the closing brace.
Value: {"value": 67093.14, "unit": "ft³"}
